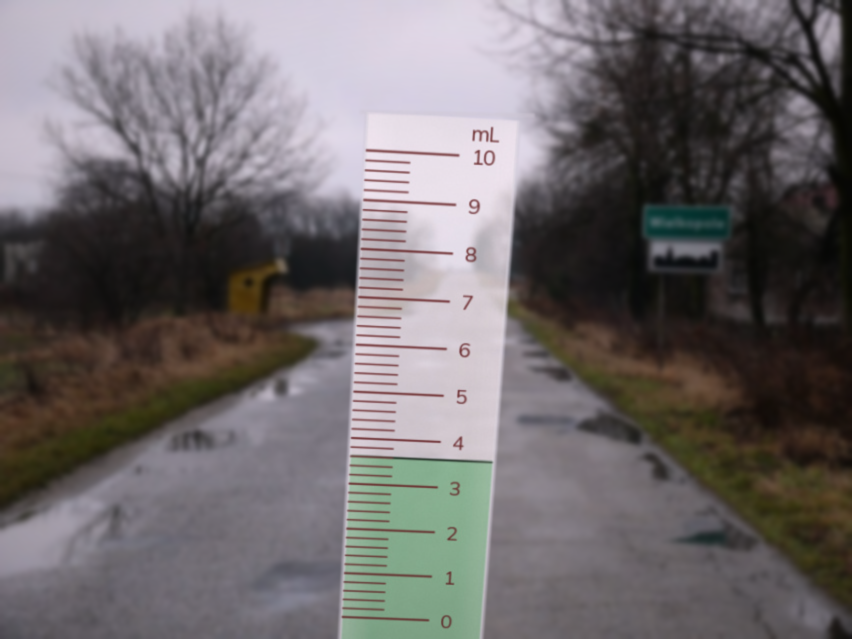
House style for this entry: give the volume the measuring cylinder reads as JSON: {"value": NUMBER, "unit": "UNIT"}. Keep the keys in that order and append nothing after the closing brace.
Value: {"value": 3.6, "unit": "mL"}
